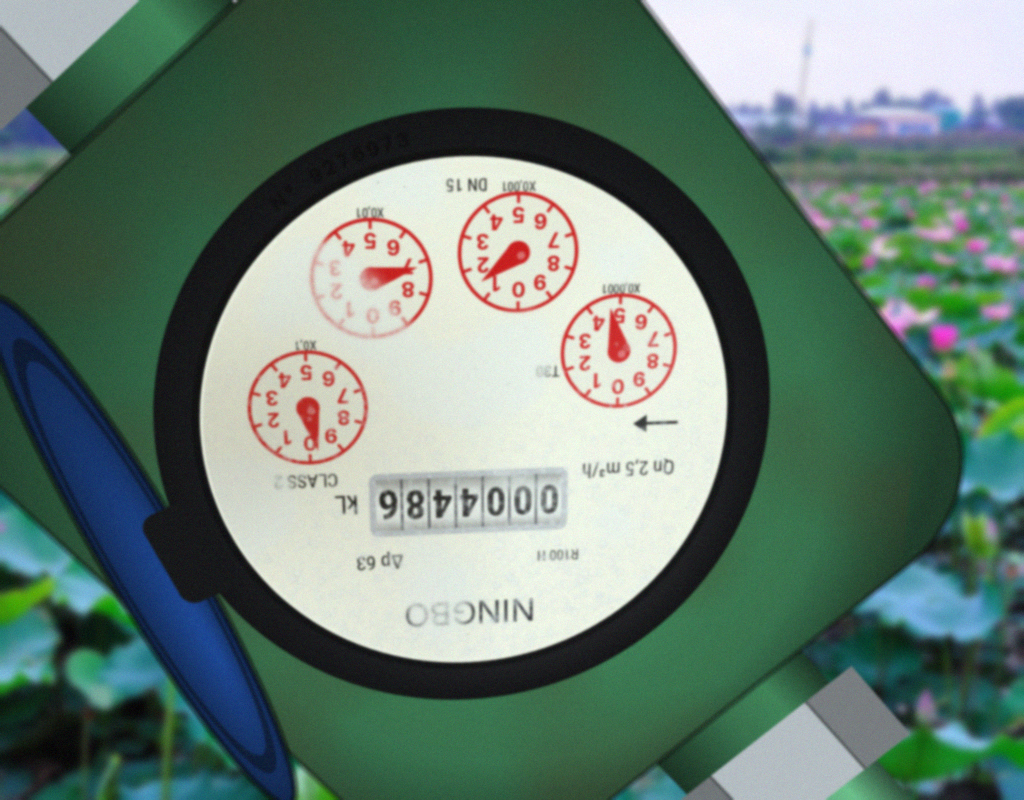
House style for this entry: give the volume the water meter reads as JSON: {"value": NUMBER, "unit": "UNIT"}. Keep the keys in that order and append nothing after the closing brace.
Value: {"value": 4485.9714, "unit": "kL"}
